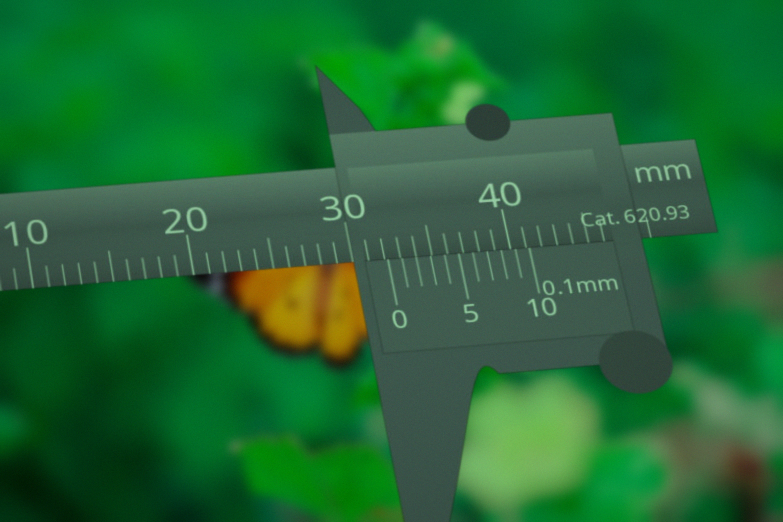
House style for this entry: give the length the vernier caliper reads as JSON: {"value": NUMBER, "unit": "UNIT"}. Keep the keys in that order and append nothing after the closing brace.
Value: {"value": 32.2, "unit": "mm"}
